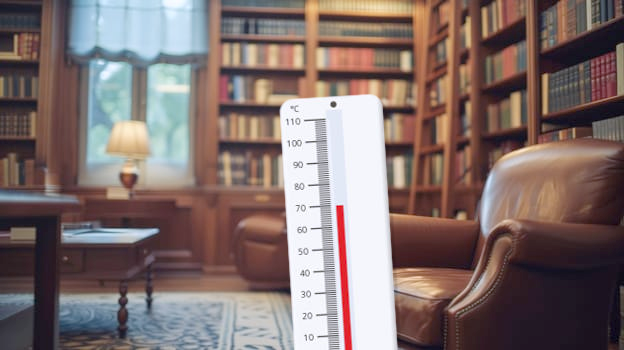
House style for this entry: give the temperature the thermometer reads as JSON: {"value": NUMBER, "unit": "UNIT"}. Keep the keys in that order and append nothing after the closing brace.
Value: {"value": 70, "unit": "°C"}
